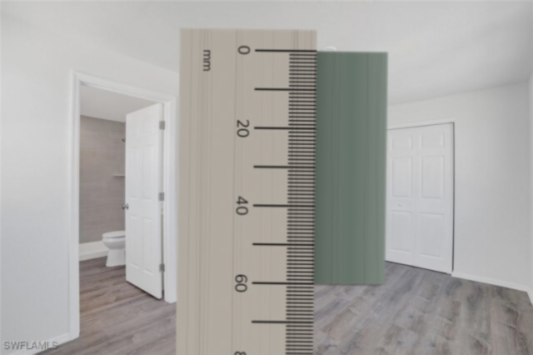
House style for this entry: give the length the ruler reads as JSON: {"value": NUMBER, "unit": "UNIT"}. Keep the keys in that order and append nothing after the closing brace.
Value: {"value": 60, "unit": "mm"}
